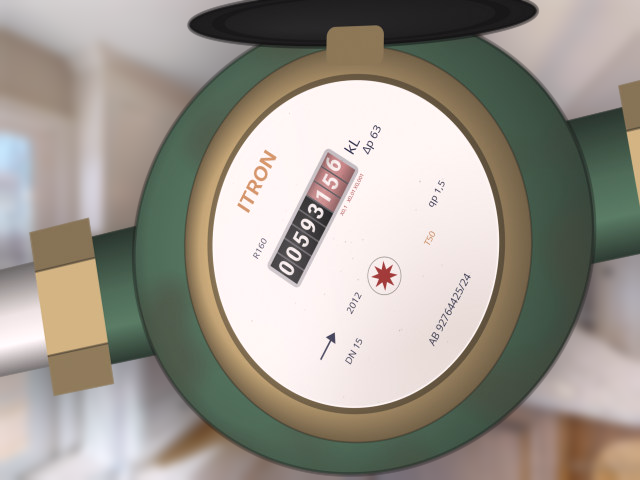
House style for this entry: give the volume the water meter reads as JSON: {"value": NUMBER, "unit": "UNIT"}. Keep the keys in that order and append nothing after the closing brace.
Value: {"value": 593.156, "unit": "kL"}
